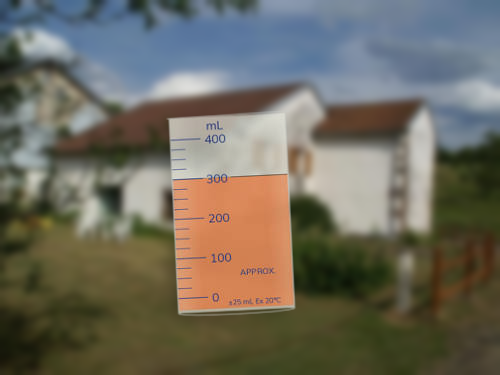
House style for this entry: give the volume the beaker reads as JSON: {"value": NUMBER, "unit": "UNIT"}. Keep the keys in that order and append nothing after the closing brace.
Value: {"value": 300, "unit": "mL"}
